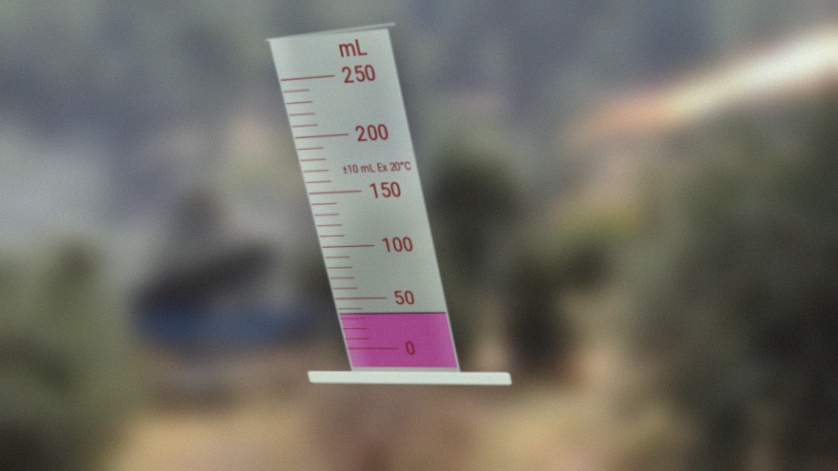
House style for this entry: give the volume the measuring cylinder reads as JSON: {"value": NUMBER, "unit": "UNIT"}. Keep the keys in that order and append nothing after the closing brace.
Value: {"value": 35, "unit": "mL"}
